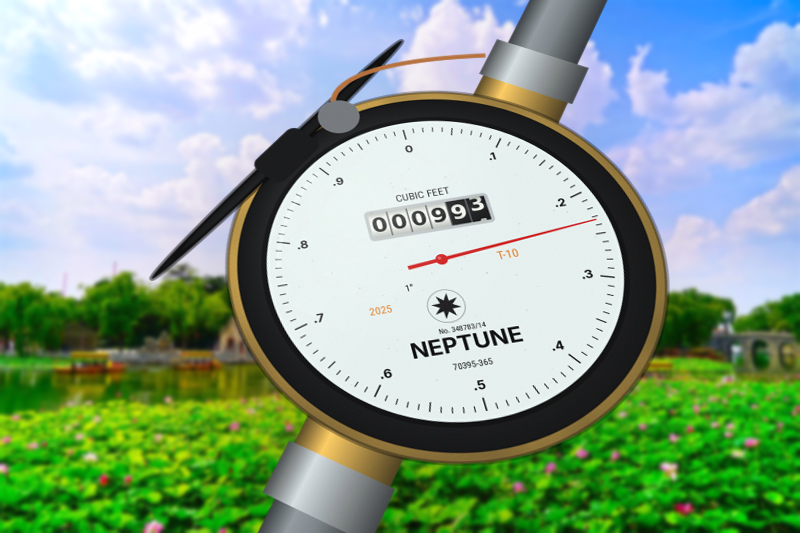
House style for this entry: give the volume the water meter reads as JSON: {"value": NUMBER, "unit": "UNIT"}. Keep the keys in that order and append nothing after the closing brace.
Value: {"value": 993.23, "unit": "ft³"}
